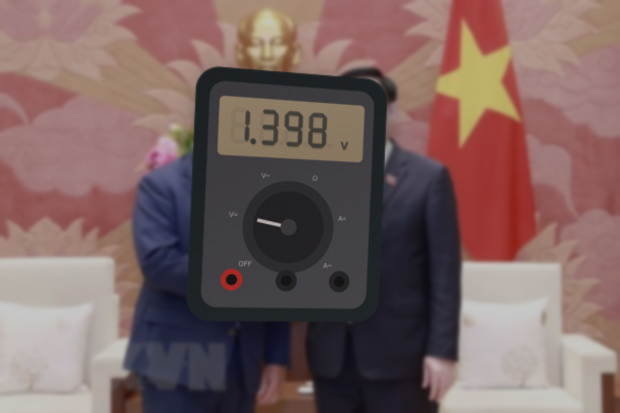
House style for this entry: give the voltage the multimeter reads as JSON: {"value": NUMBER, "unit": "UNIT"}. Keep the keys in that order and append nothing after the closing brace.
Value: {"value": 1.398, "unit": "V"}
